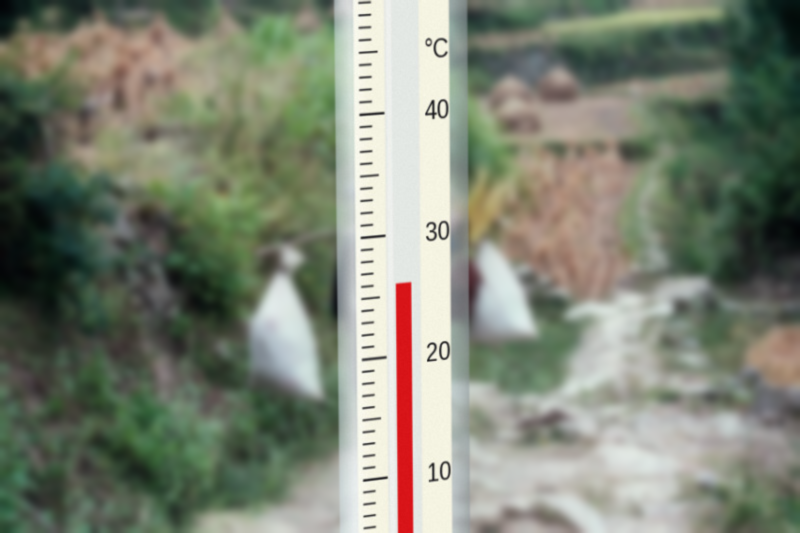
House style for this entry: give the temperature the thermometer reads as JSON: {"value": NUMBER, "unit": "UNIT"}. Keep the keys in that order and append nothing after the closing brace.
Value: {"value": 26, "unit": "°C"}
